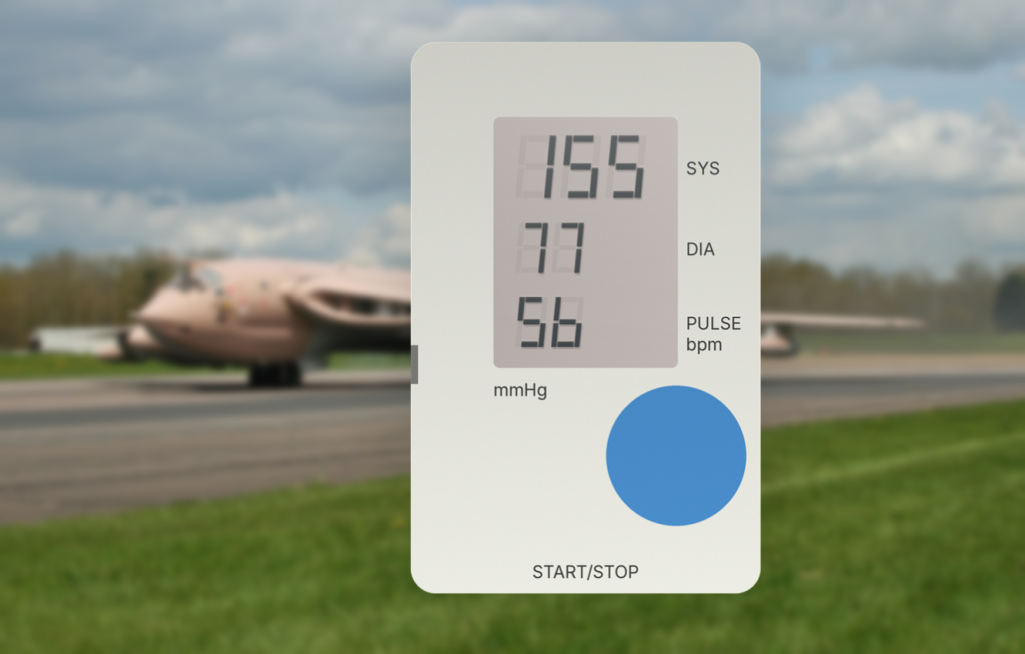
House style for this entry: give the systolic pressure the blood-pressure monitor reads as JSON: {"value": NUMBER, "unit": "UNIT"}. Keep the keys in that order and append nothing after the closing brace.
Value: {"value": 155, "unit": "mmHg"}
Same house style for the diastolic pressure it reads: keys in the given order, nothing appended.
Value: {"value": 77, "unit": "mmHg"}
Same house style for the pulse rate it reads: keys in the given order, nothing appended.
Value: {"value": 56, "unit": "bpm"}
